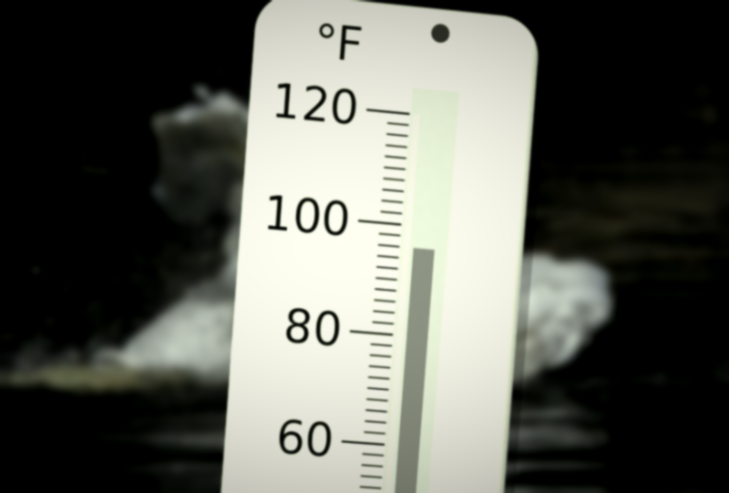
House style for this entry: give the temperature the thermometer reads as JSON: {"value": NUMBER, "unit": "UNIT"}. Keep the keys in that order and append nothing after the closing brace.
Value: {"value": 96, "unit": "°F"}
